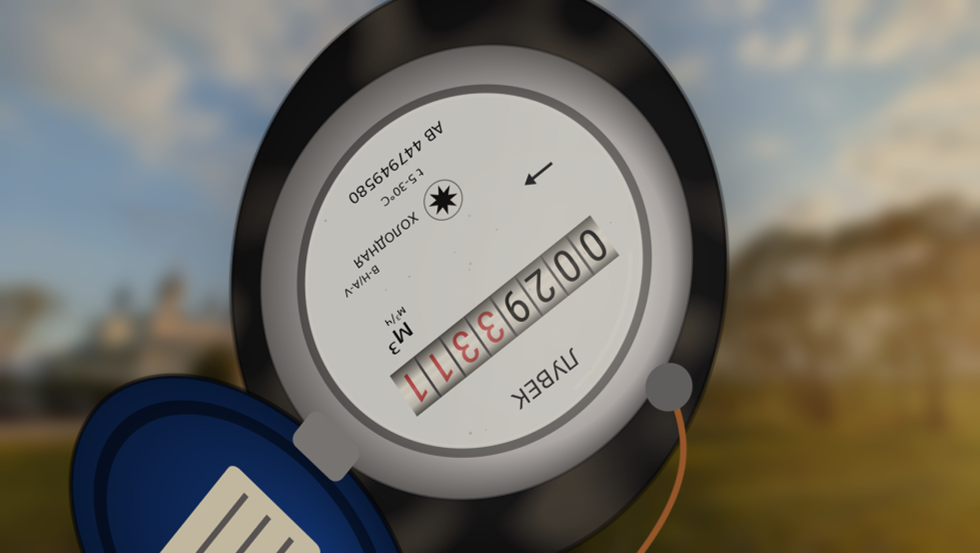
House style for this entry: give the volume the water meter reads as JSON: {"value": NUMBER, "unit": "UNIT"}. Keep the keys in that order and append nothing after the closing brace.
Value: {"value": 29.3311, "unit": "m³"}
